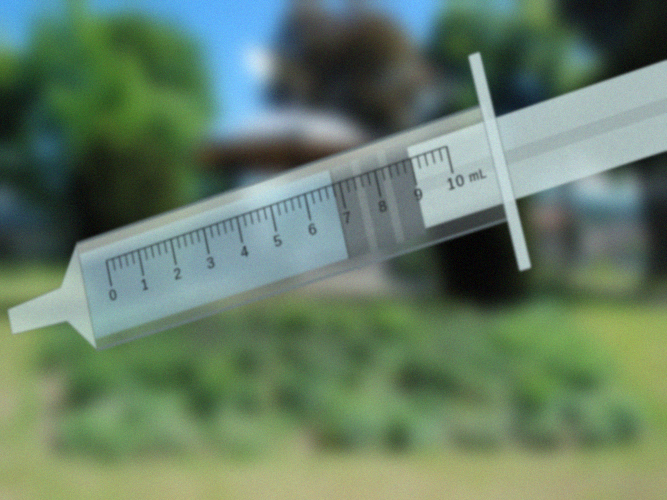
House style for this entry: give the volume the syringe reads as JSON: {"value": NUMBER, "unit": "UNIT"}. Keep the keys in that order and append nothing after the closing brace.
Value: {"value": 6.8, "unit": "mL"}
